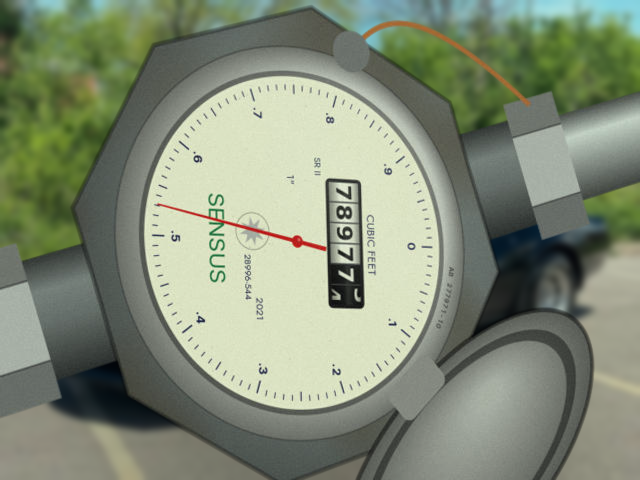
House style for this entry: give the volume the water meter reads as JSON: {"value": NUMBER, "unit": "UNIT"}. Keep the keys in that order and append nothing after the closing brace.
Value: {"value": 789773.53, "unit": "ft³"}
